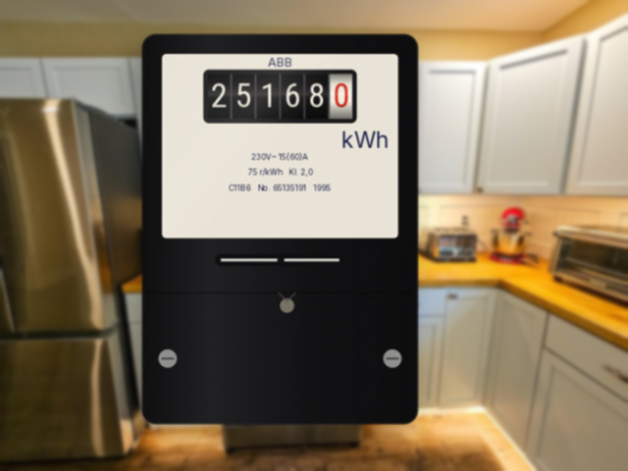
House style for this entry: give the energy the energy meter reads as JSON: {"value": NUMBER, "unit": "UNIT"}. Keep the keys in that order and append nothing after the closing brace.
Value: {"value": 25168.0, "unit": "kWh"}
